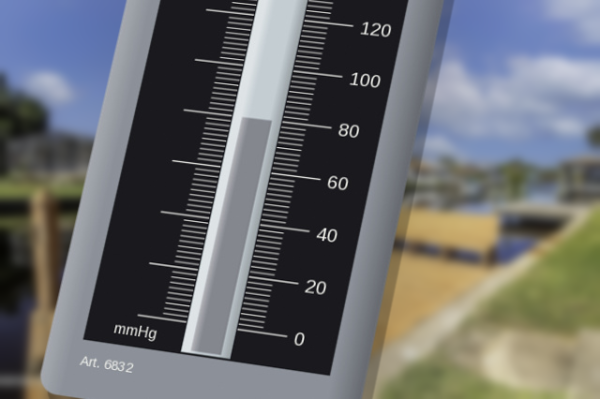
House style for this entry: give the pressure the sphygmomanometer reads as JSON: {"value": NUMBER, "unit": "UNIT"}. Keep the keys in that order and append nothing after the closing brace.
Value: {"value": 80, "unit": "mmHg"}
